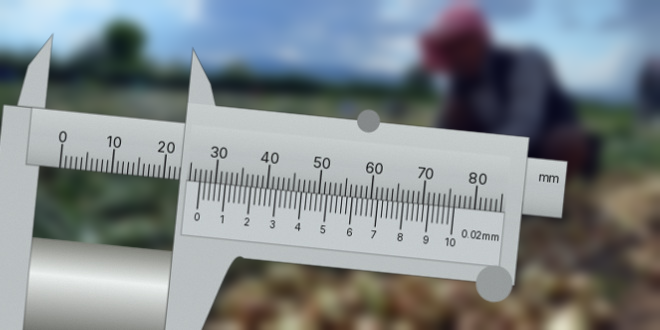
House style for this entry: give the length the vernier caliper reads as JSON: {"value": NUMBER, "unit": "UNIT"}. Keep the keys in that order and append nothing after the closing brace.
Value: {"value": 27.0, "unit": "mm"}
